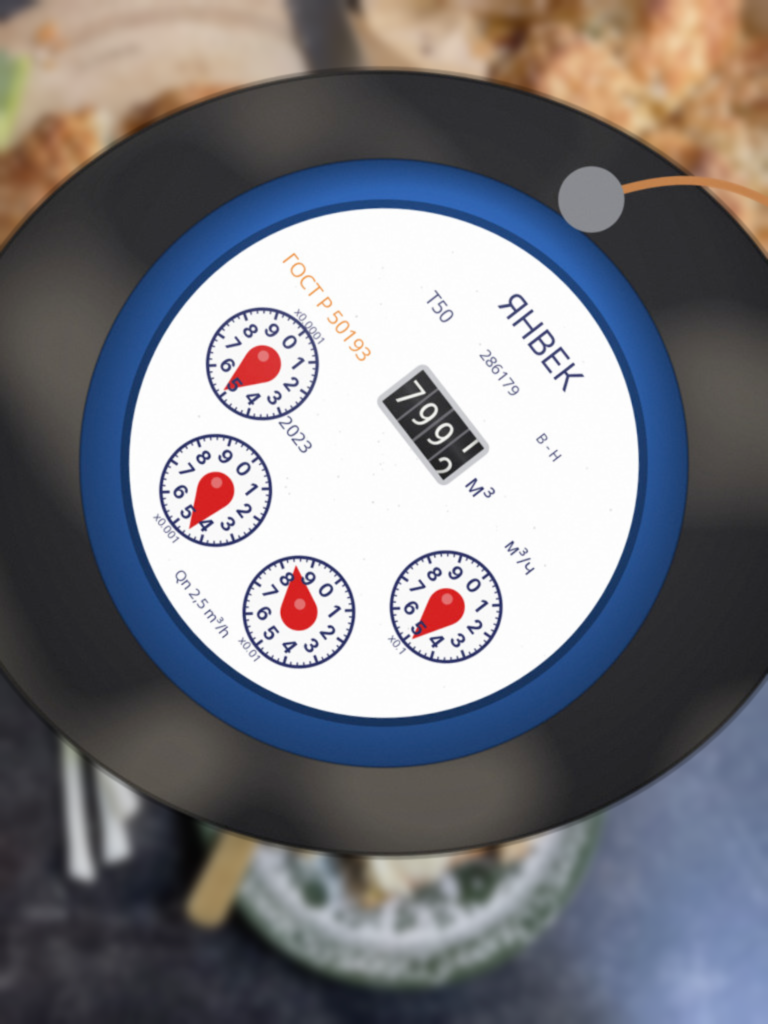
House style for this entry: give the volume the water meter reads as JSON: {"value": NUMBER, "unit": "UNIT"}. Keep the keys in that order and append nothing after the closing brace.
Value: {"value": 7991.4845, "unit": "m³"}
